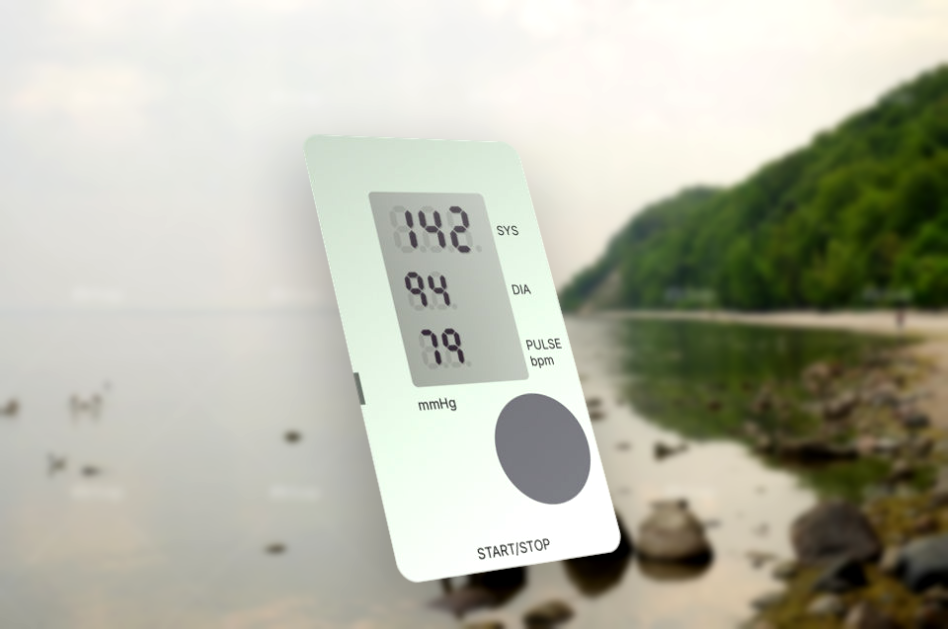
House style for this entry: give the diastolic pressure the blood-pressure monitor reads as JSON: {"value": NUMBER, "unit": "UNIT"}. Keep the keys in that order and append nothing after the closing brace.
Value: {"value": 94, "unit": "mmHg"}
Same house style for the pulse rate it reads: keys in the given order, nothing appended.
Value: {"value": 79, "unit": "bpm"}
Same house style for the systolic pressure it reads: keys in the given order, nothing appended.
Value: {"value": 142, "unit": "mmHg"}
